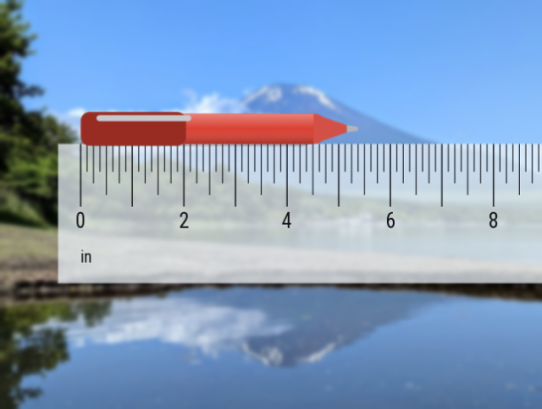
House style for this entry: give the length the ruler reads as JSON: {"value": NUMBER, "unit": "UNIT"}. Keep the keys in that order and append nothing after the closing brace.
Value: {"value": 5.375, "unit": "in"}
